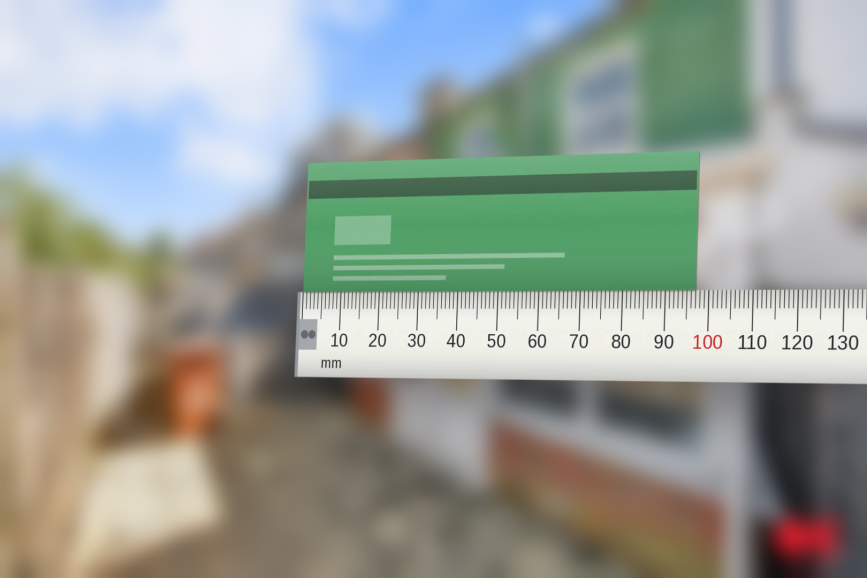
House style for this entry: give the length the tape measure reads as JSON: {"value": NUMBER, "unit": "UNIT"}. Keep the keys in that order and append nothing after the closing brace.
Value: {"value": 97, "unit": "mm"}
